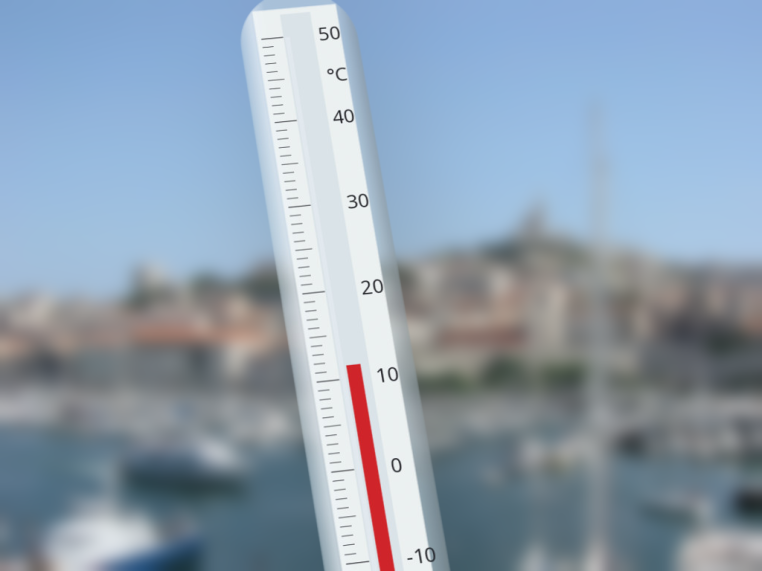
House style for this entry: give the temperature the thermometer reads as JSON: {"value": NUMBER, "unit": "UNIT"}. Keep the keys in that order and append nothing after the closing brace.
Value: {"value": 11.5, "unit": "°C"}
